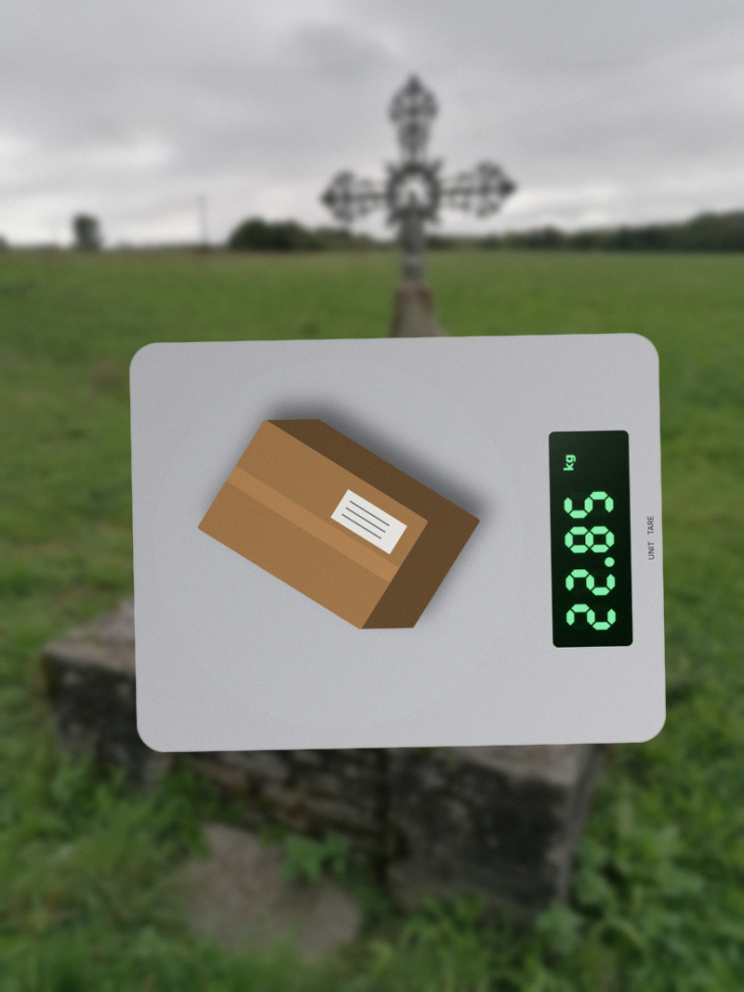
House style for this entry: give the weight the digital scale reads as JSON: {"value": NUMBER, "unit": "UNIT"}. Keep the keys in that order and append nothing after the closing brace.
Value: {"value": 22.85, "unit": "kg"}
